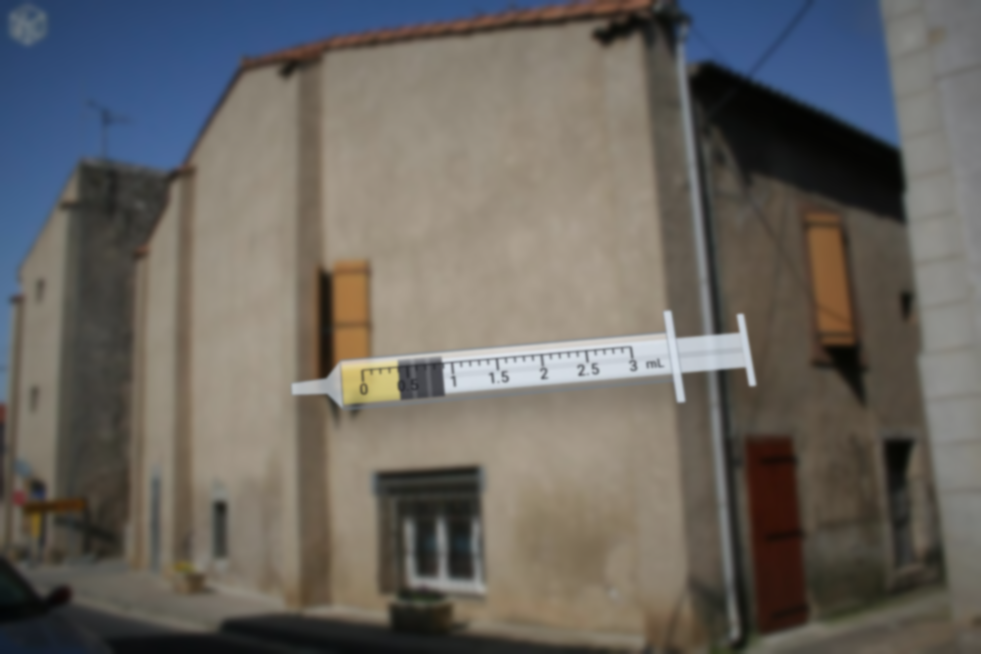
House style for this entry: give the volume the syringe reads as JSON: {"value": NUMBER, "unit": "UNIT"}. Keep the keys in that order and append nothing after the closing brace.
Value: {"value": 0.4, "unit": "mL"}
